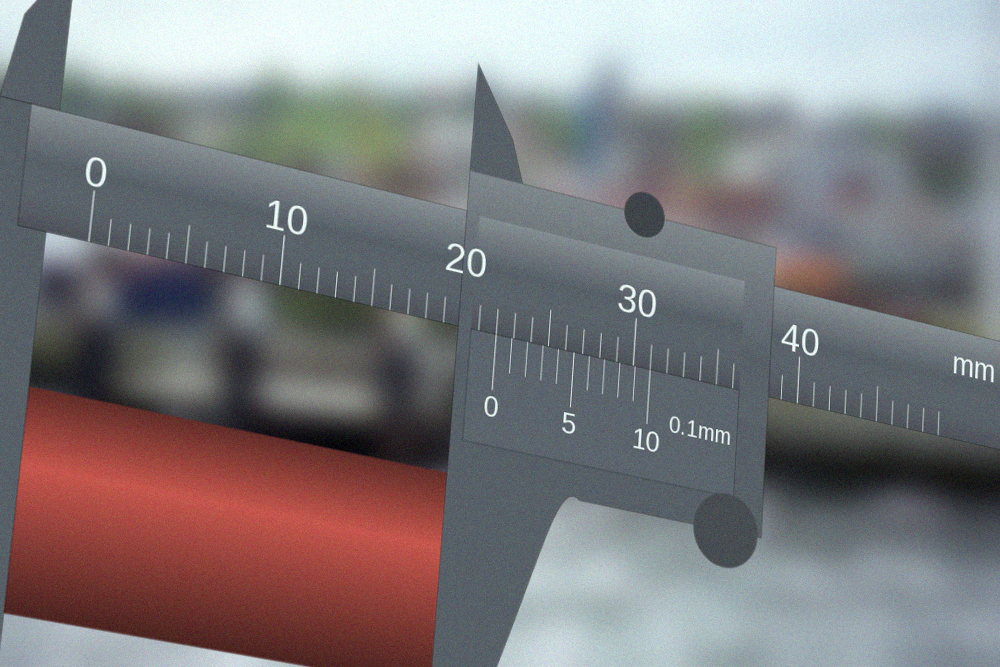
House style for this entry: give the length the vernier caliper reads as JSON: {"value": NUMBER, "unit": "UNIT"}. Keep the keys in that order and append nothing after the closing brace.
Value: {"value": 22.0, "unit": "mm"}
